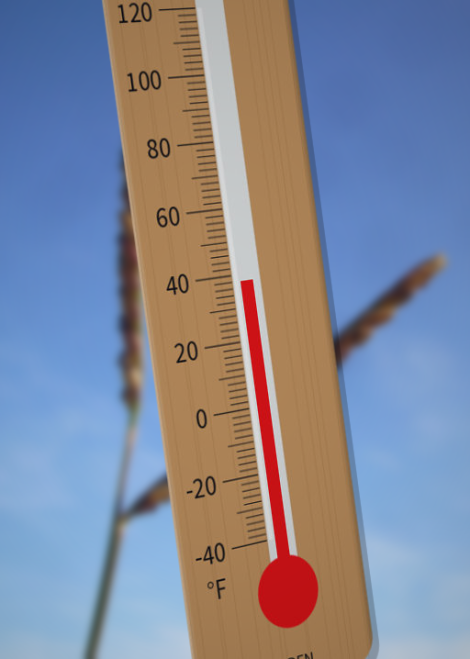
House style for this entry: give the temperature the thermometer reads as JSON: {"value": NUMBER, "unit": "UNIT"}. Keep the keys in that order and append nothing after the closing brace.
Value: {"value": 38, "unit": "°F"}
